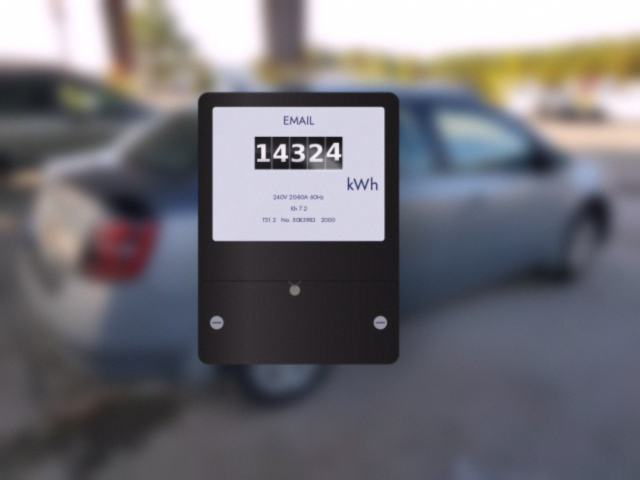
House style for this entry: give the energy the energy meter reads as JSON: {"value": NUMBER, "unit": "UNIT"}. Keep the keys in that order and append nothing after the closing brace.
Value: {"value": 14324, "unit": "kWh"}
